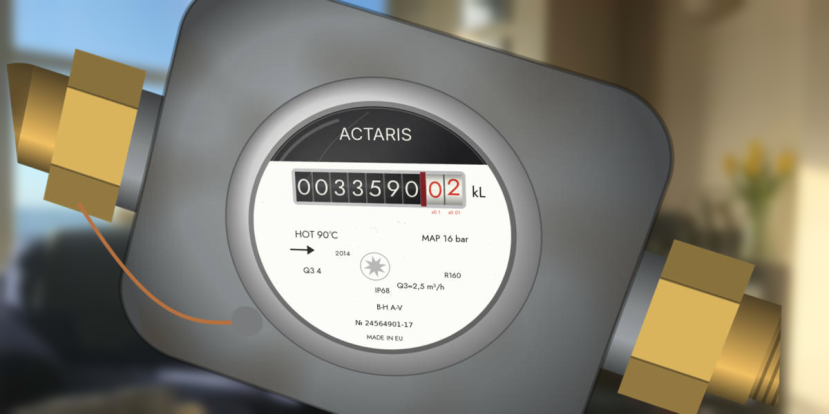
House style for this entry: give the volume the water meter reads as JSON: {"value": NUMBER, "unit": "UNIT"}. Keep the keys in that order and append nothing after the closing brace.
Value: {"value": 33590.02, "unit": "kL"}
